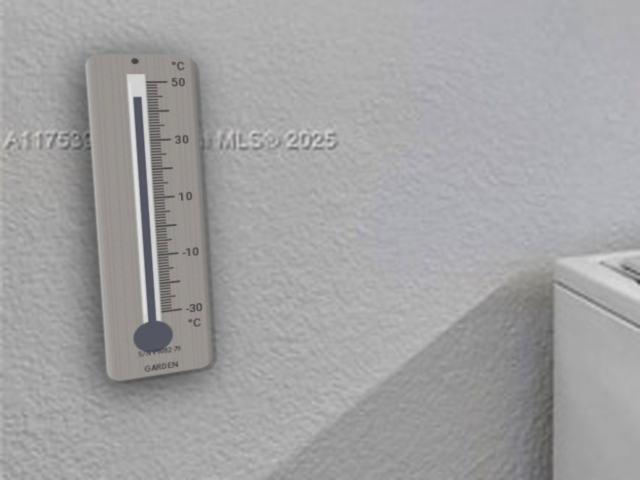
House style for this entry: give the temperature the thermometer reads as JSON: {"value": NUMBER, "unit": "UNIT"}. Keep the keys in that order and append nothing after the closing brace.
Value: {"value": 45, "unit": "°C"}
